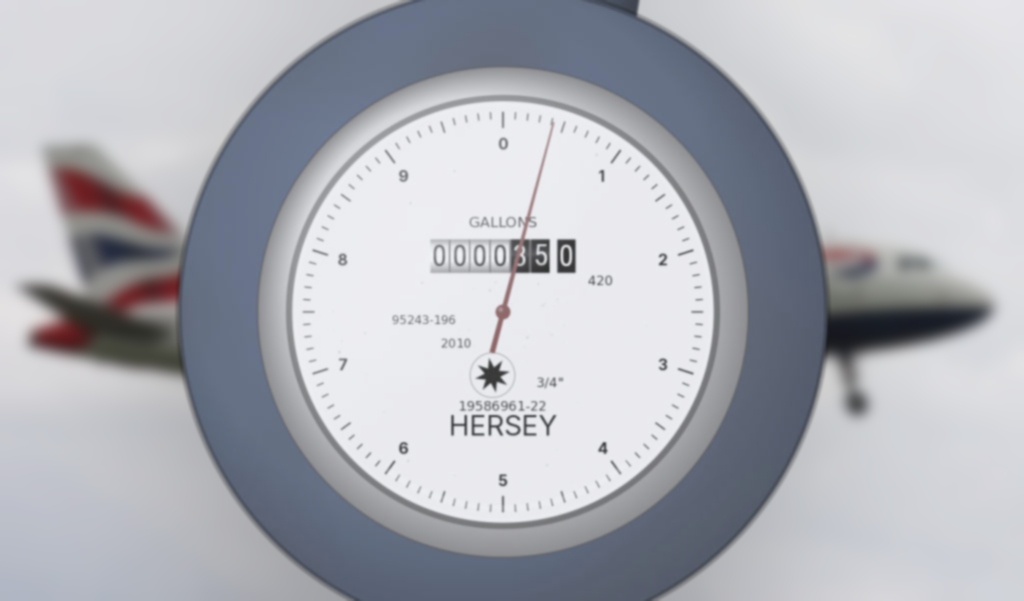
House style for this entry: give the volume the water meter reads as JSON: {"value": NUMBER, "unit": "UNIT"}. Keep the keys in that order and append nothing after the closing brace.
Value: {"value": 350.4, "unit": "gal"}
